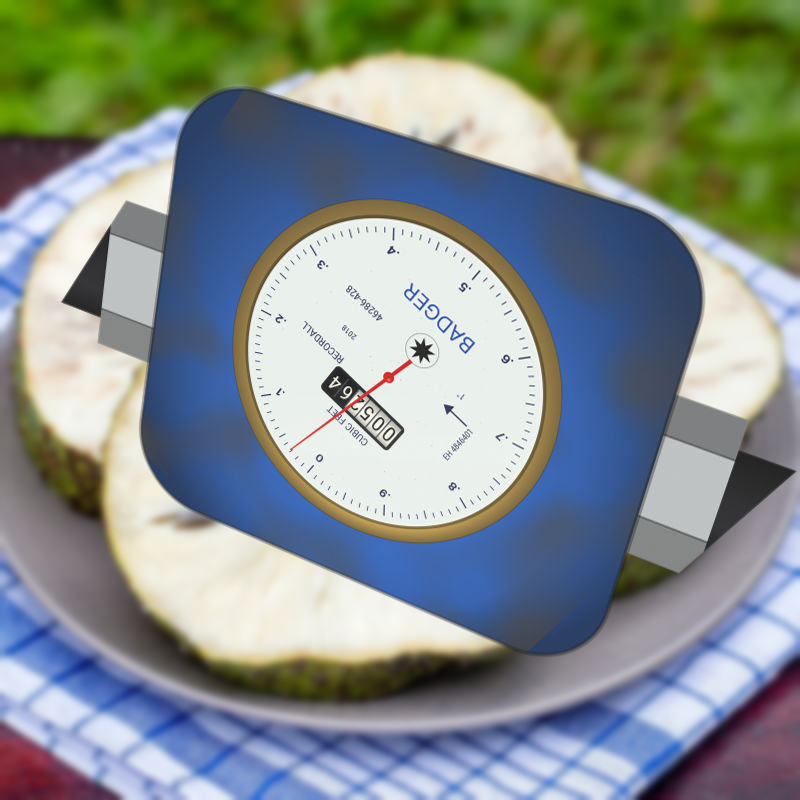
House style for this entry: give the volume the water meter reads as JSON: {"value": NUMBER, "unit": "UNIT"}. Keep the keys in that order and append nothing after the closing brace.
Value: {"value": 5264.03, "unit": "ft³"}
